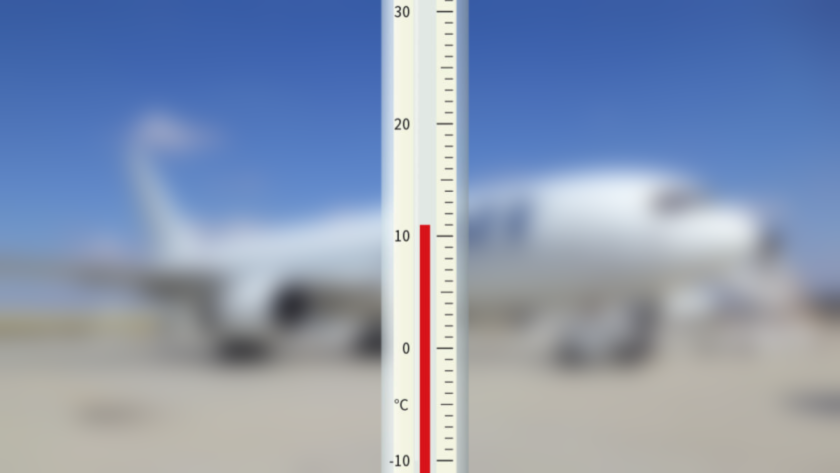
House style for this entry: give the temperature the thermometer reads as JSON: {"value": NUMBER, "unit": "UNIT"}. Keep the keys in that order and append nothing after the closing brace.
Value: {"value": 11, "unit": "°C"}
